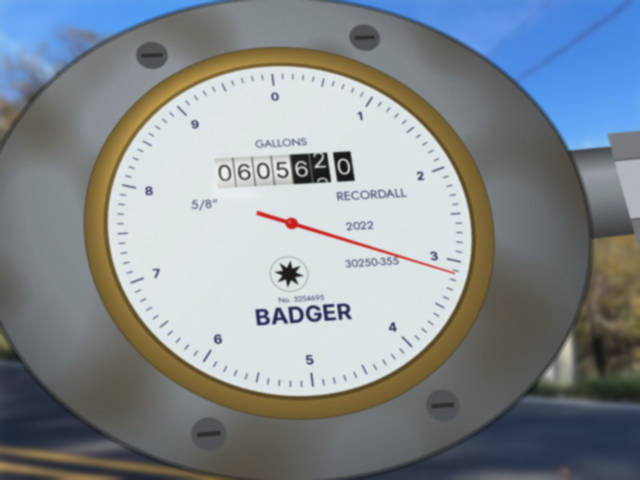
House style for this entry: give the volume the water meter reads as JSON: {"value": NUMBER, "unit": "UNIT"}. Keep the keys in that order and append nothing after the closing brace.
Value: {"value": 605623.1, "unit": "gal"}
